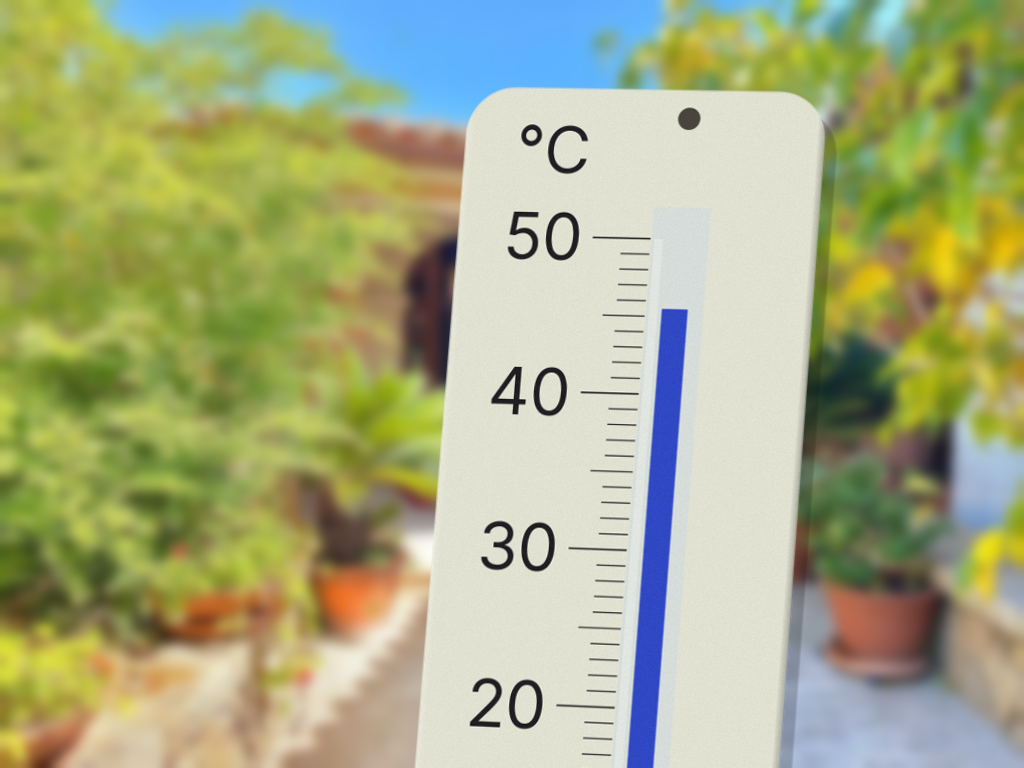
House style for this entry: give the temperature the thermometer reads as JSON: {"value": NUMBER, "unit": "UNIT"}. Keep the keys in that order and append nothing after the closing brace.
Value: {"value": 45.5, "unit": "°C"}
